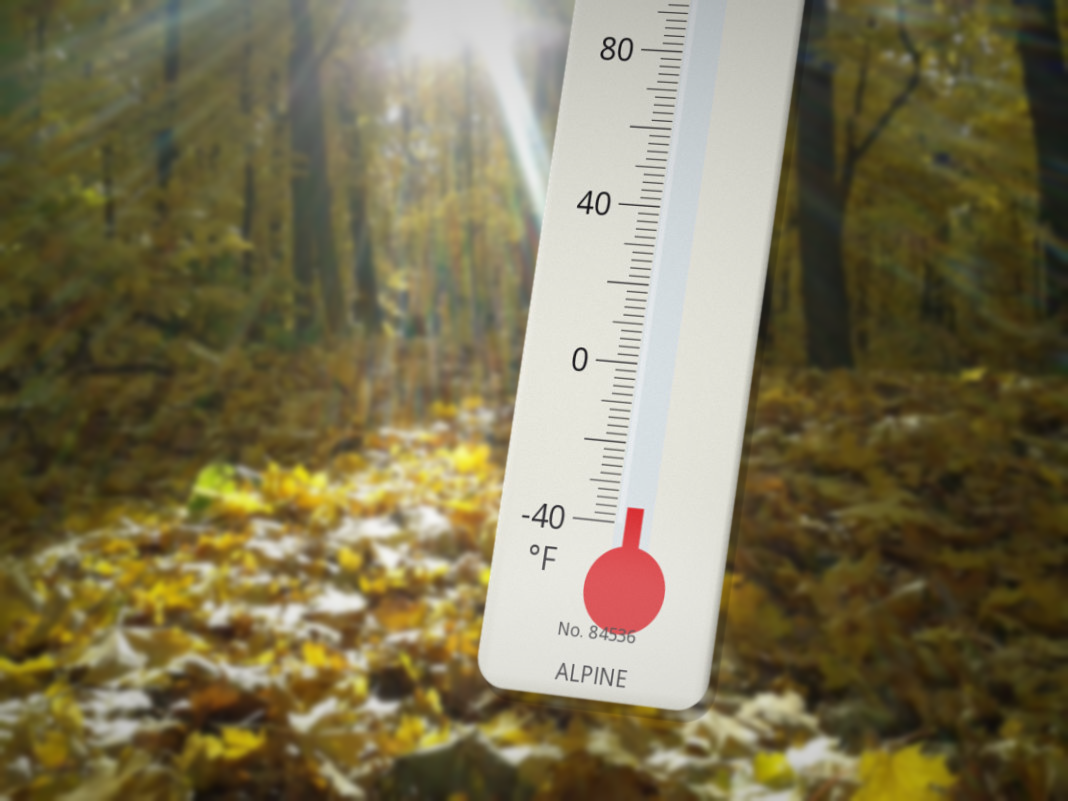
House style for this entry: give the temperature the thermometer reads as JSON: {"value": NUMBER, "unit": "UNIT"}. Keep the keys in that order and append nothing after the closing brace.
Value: {"value": -36, "unit": "°F"}
